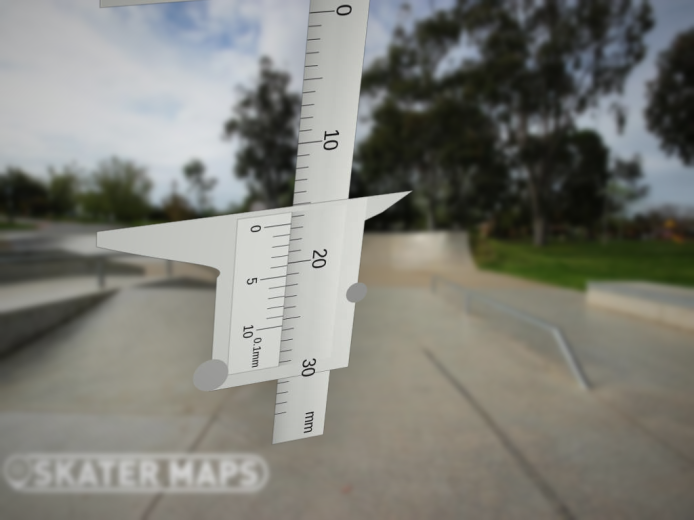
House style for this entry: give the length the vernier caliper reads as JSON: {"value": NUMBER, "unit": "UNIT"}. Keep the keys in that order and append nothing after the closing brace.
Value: {"value": 16.6, "unit": "mm"}
